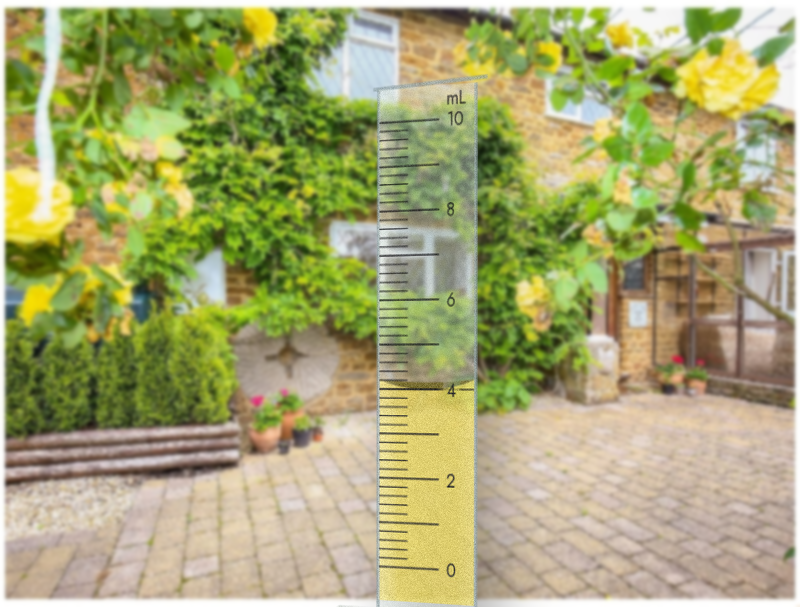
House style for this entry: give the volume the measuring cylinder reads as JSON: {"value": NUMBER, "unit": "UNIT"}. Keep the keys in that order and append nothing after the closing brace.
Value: {"value": 4, "unit": "mL"}
